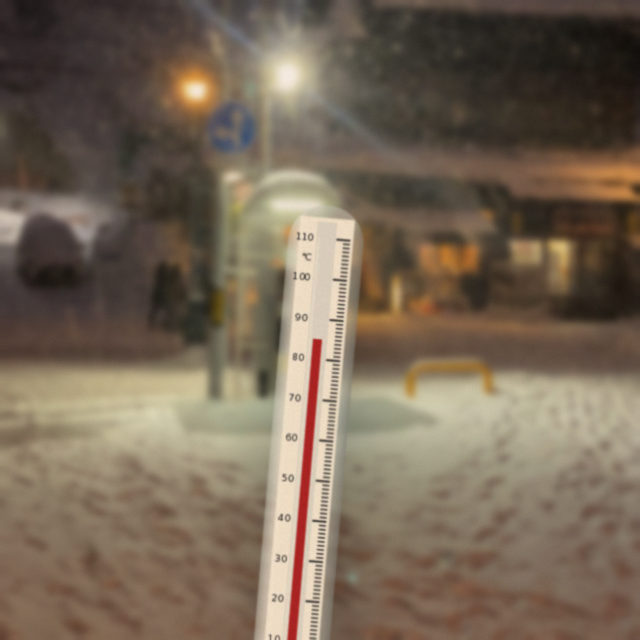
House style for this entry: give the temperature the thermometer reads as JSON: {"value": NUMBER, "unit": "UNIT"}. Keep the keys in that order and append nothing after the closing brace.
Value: {"value": 85, "unit": "°C"}
